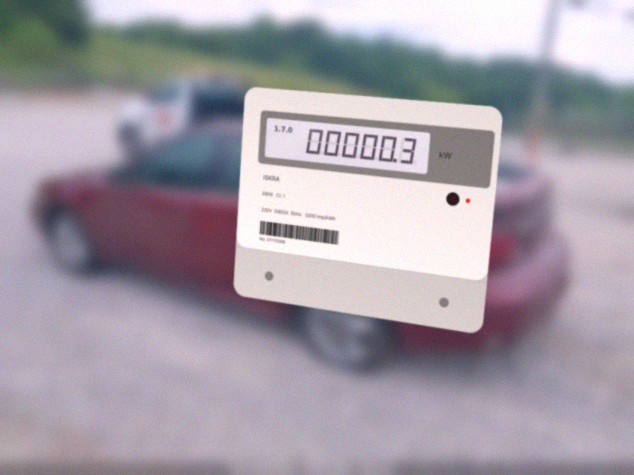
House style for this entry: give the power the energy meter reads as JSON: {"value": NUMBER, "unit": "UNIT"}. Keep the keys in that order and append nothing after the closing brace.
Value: {"value": 0.3, "unit": "kW"}
